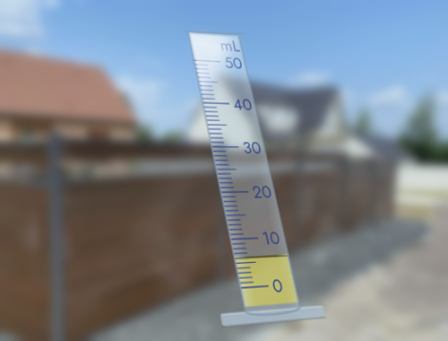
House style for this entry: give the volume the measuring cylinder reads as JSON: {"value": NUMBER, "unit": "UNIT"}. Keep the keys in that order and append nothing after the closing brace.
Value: {"value": 6, "unit": "mL"}
